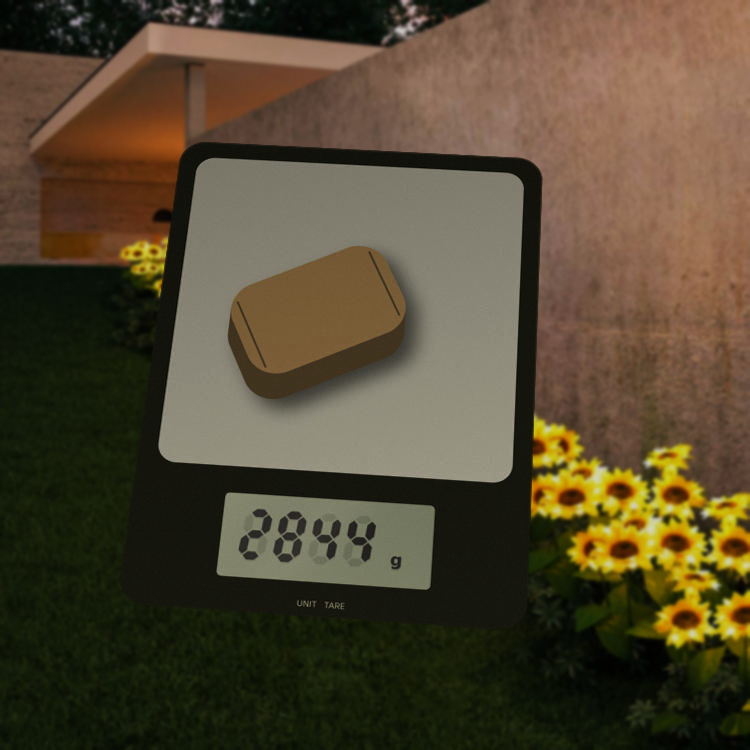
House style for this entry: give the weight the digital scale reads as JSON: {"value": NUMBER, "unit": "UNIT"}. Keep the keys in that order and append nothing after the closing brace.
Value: {"value": 2844, "unit": "g"}
